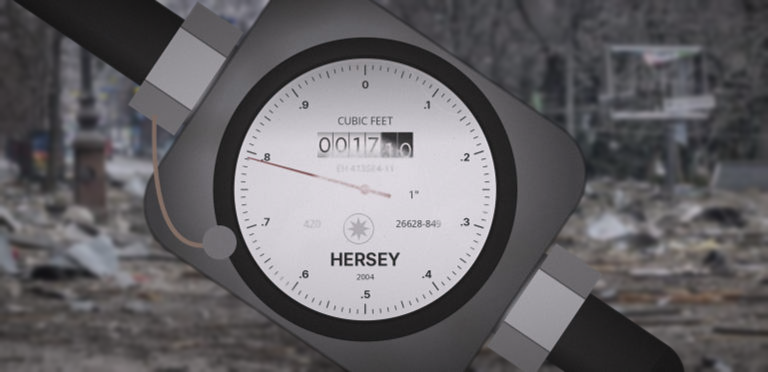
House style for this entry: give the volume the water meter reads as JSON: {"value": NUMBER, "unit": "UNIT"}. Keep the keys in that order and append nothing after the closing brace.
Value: {"value": 1709.79, "unit": "ft³"}
